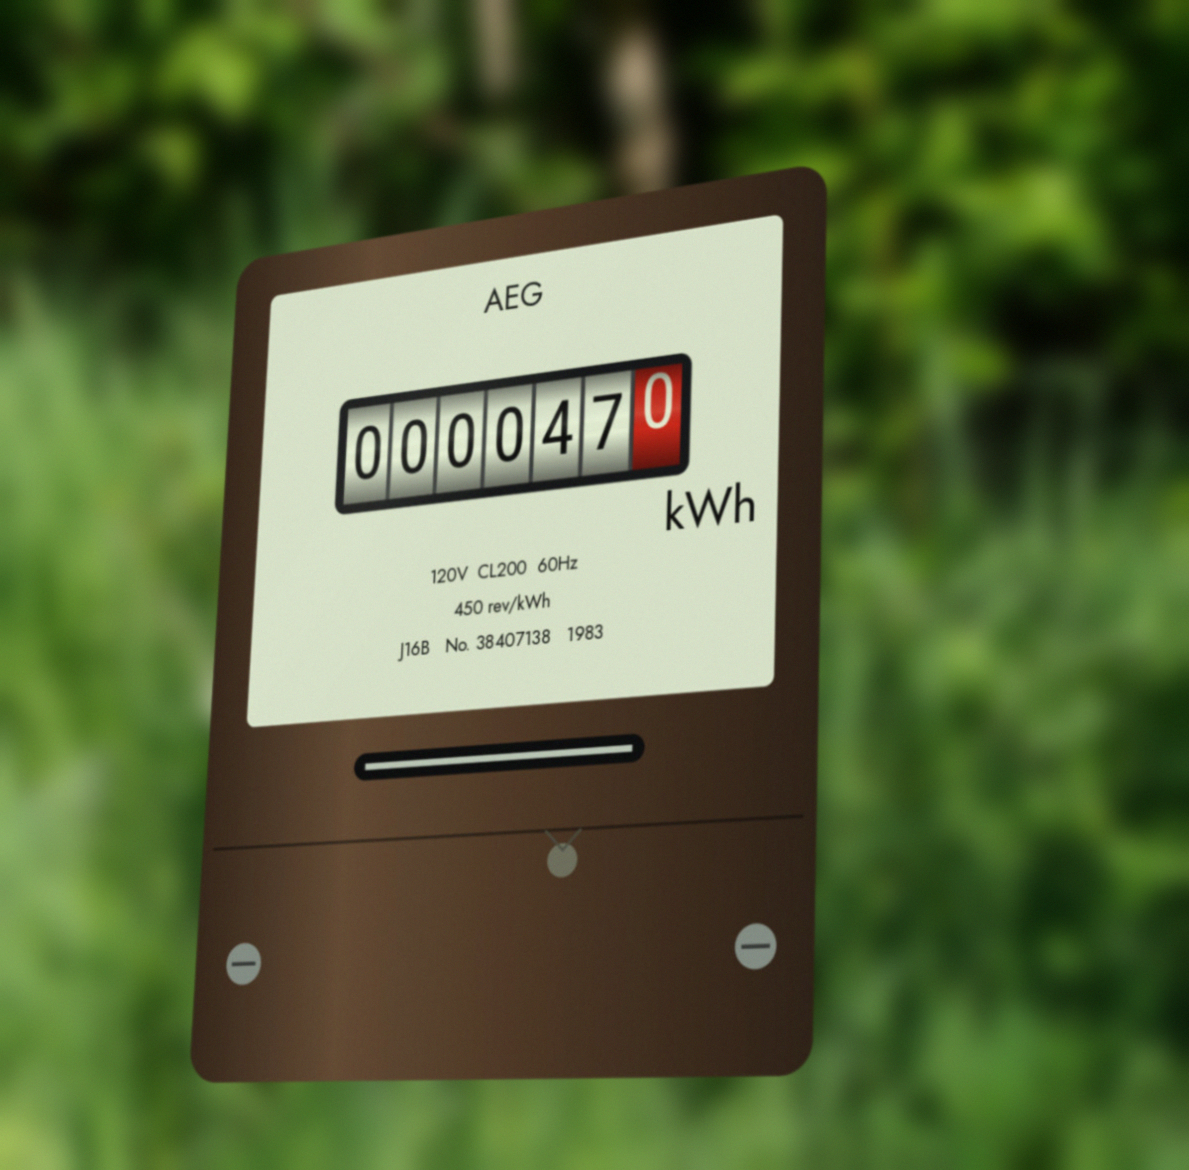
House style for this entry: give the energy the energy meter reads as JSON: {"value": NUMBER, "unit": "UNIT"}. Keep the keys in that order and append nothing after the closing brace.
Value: {"value": 47.0, "unit": "kWh"}
